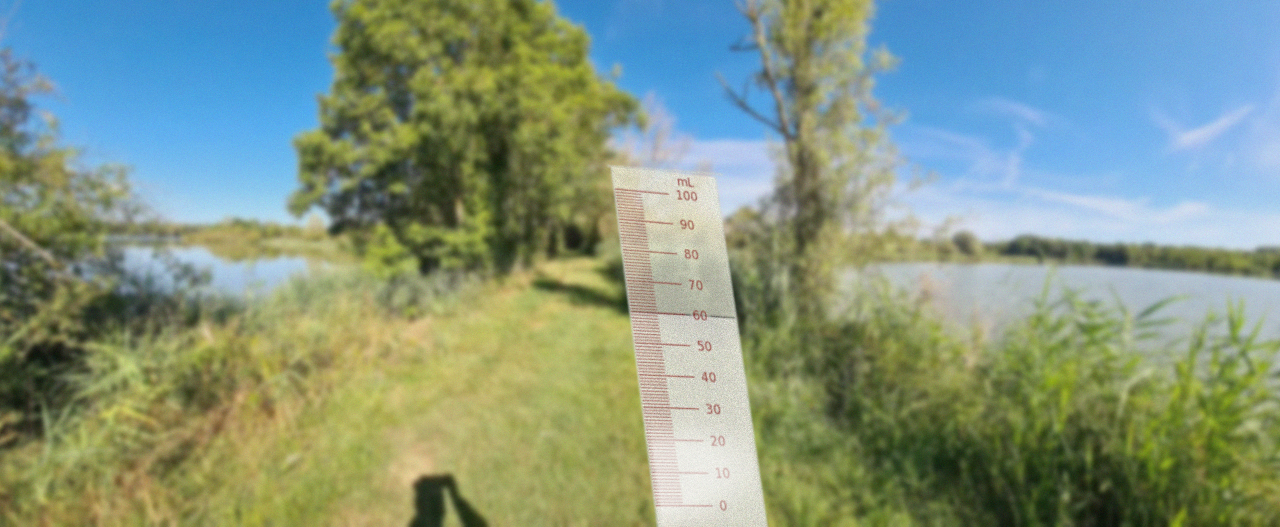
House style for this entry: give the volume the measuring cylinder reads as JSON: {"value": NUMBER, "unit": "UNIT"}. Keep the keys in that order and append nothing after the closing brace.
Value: {"value": 60, "unit": "mL"}
